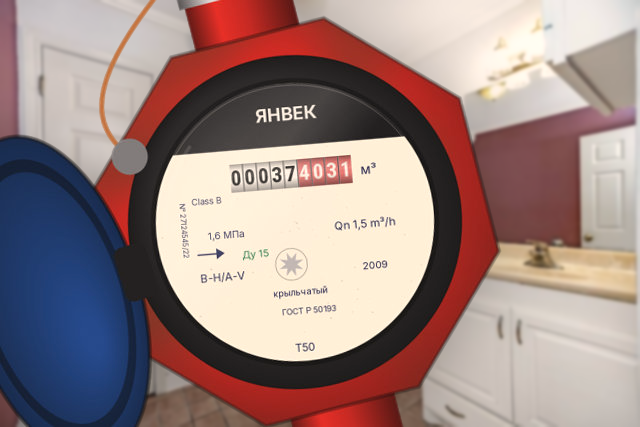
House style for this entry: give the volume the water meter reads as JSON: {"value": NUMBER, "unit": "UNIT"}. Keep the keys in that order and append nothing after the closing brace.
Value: {"value": 37.4031, "unit": "m³"}
